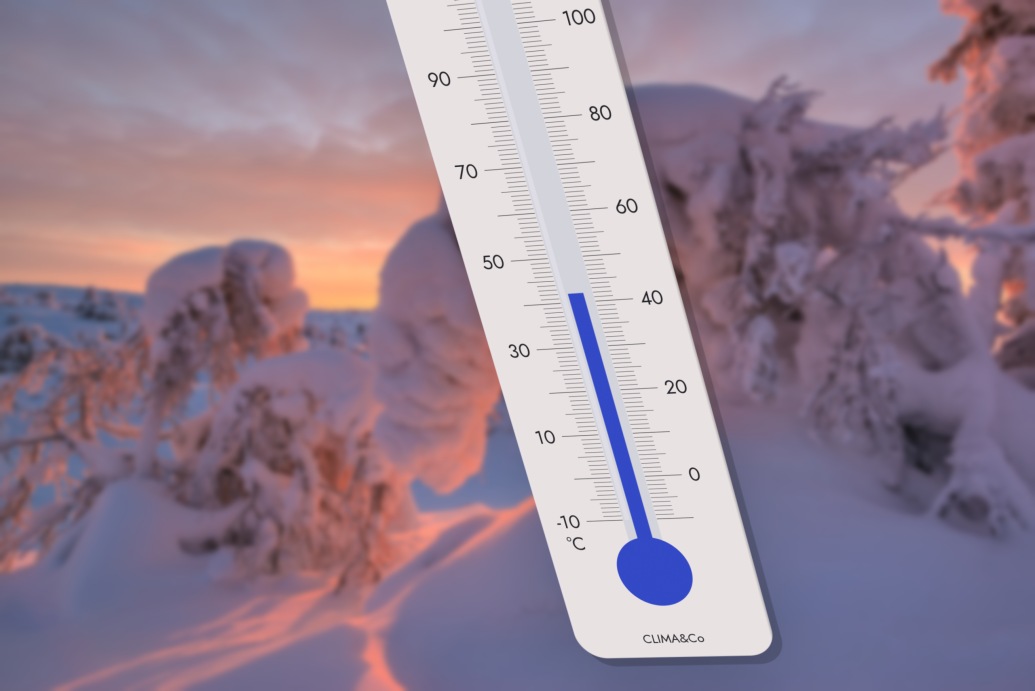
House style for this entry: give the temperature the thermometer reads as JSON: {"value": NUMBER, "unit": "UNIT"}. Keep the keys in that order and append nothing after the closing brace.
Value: {"value": 42, "unit": "°C"}
